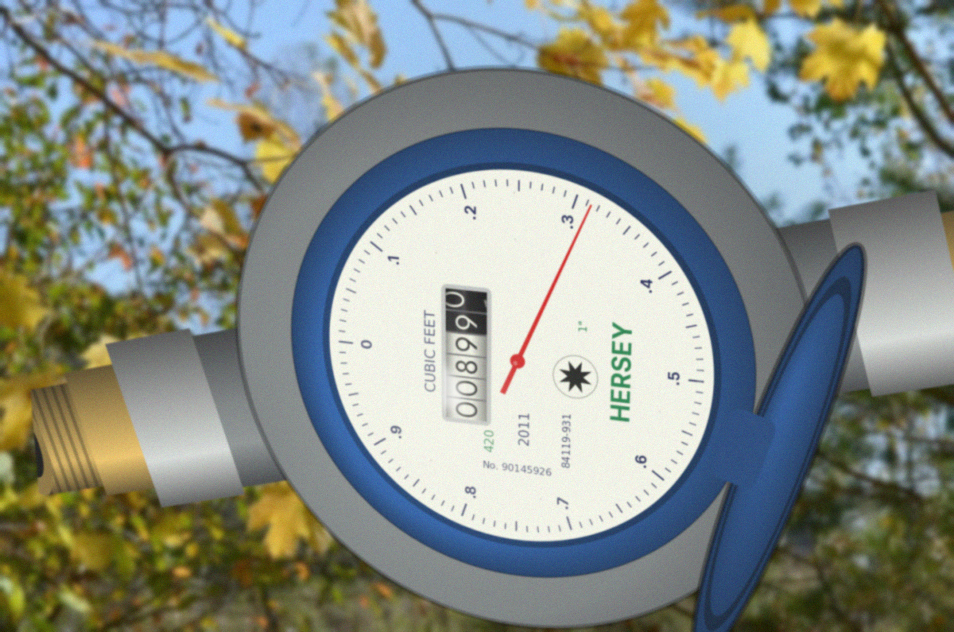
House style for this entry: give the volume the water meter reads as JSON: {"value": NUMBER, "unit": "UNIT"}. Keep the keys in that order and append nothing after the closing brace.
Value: {"value": 8990.31, "unit": "ft³"}
